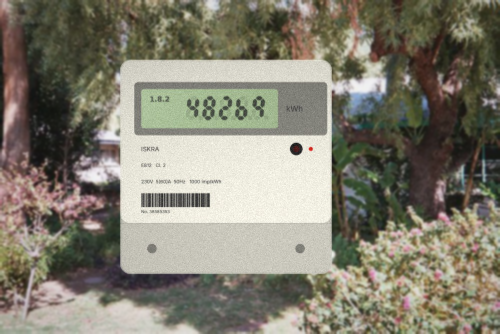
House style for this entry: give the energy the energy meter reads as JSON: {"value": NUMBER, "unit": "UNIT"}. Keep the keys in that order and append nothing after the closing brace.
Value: {"value": 48269, "unit": "kWh"}
